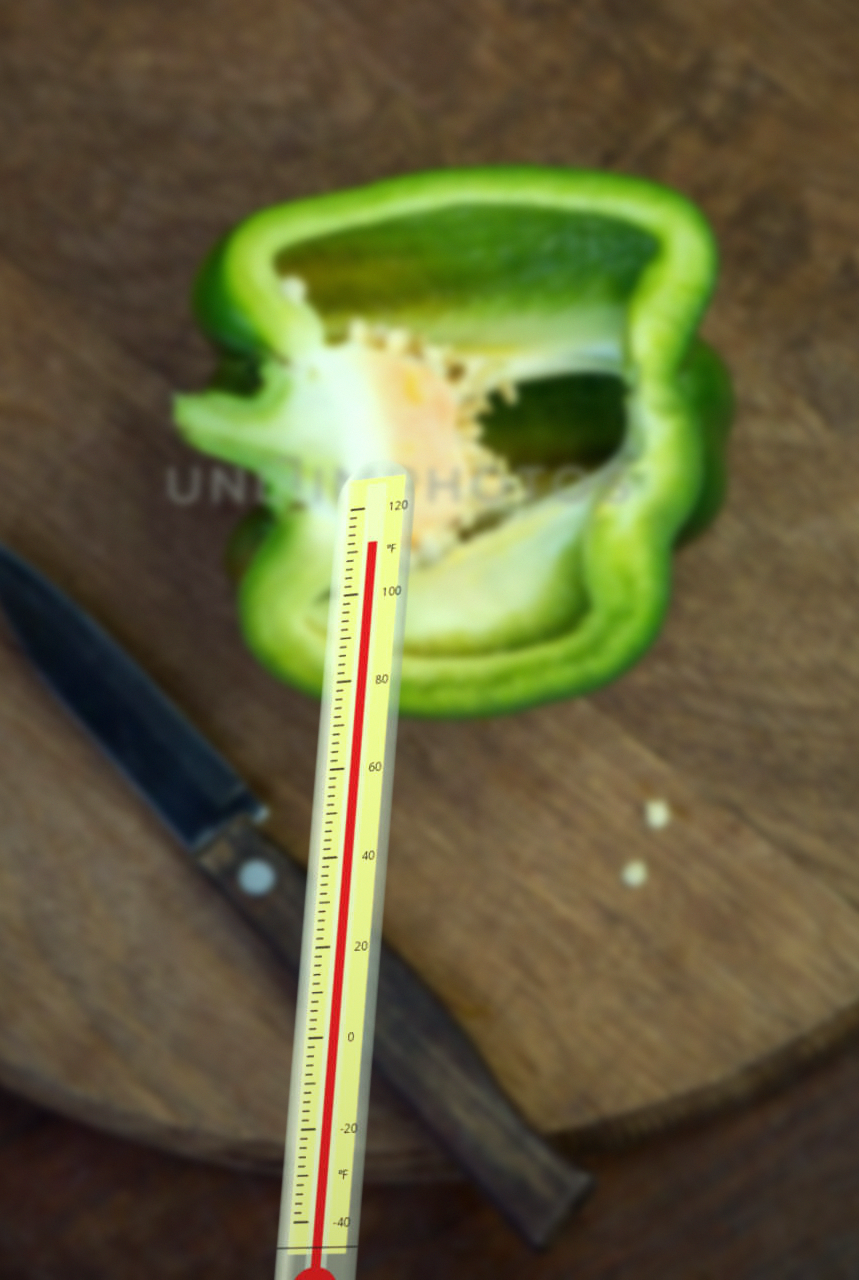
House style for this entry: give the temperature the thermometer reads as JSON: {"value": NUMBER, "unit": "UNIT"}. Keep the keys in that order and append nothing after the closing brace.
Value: {"value": 112, "unit": "°F"}
